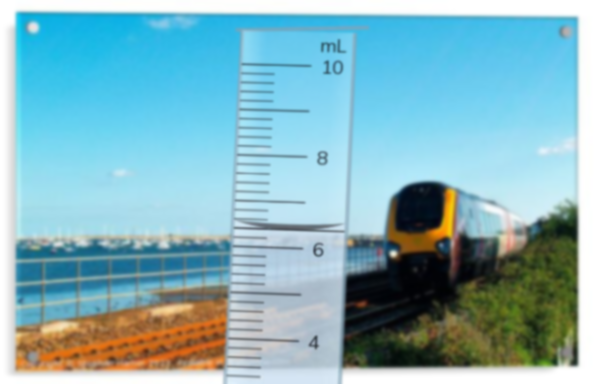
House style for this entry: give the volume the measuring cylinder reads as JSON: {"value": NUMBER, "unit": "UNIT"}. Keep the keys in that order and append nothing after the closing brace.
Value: {"value": 6.4, "unit": "mL"}
